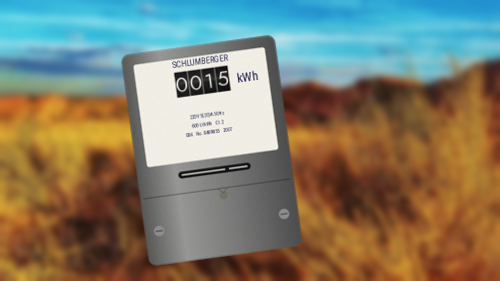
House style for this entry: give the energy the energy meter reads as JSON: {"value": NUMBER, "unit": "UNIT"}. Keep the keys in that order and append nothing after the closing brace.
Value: {"value": 15, "unit": "kWh"}
